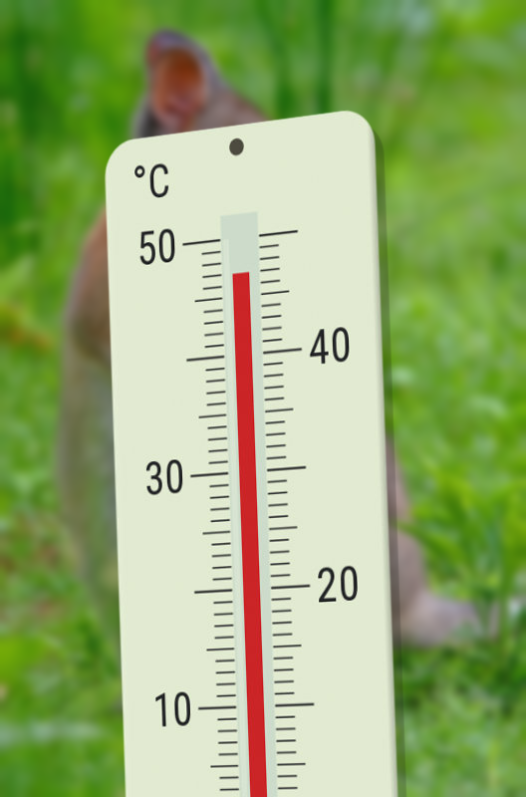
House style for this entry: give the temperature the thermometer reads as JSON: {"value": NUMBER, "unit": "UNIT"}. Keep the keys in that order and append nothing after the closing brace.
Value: {"value": 47, "unit": "°C"}
